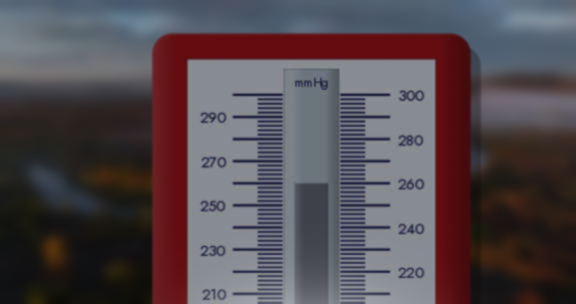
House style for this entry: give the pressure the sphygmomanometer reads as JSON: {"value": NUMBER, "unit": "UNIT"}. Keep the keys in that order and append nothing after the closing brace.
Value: {"value": 260, "unit": "mmHg"}
